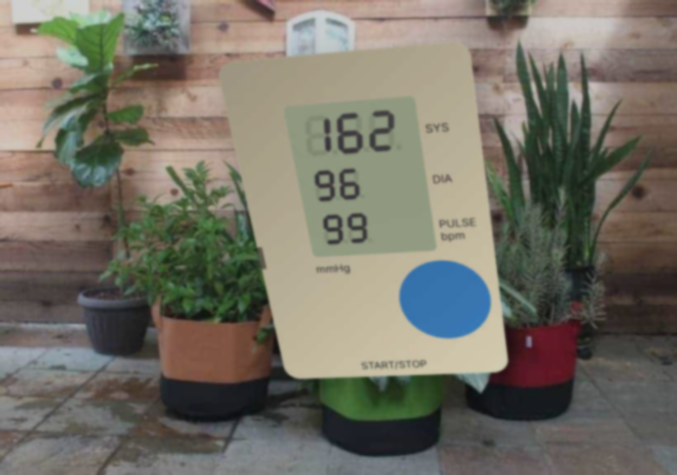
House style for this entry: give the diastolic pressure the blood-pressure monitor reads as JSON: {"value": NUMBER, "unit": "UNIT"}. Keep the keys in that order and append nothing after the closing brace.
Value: {"value": 96, "unit": "mmHg"}
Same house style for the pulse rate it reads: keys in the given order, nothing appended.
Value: {"value": 99, "unit": "bpm"}
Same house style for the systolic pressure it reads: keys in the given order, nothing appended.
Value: {"value": 162, "unit": "mmHg"}
